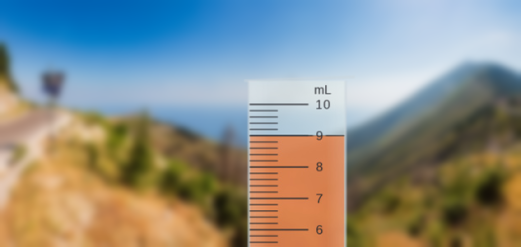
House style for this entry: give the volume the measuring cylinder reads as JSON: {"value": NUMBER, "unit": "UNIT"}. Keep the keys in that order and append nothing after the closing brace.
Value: {"value": 9, "unit": "mL"}
